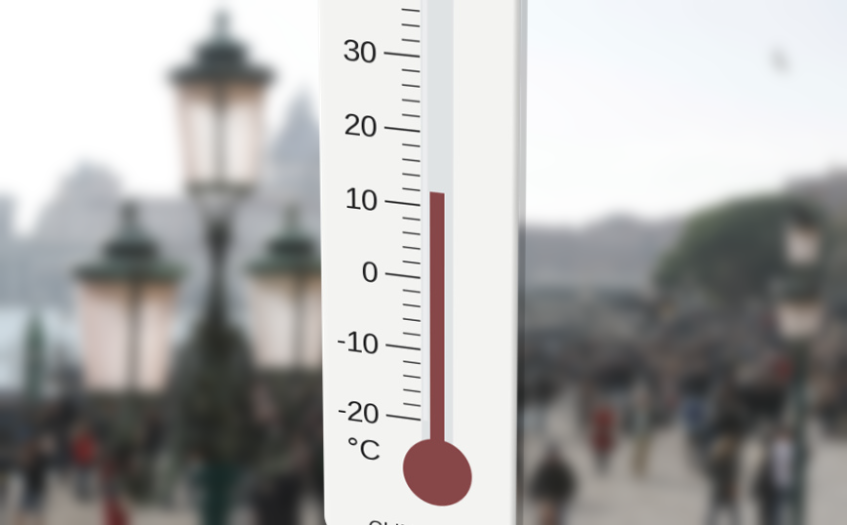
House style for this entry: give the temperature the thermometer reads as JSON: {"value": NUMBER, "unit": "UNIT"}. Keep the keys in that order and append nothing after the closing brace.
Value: {"value": 12, "unit": "°C"}
